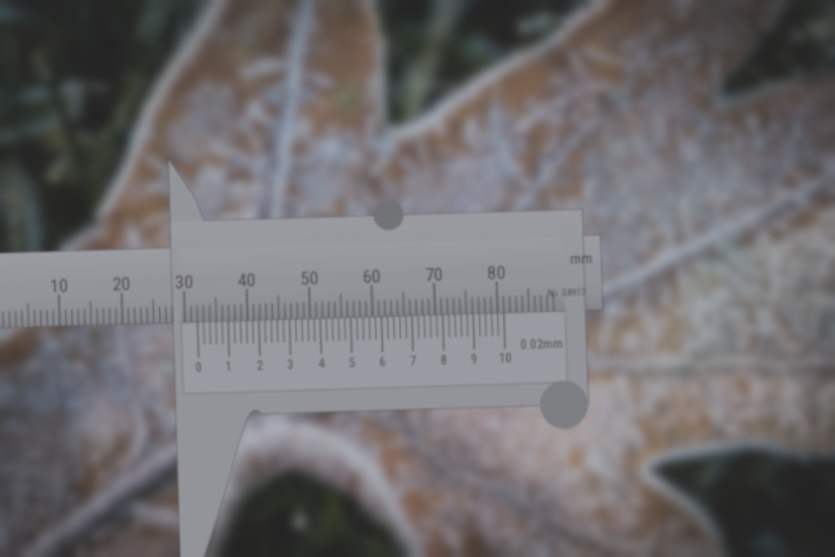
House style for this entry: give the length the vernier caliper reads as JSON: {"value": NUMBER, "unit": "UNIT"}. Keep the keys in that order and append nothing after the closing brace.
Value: {"value": 32.0, "unit": "mm"}
